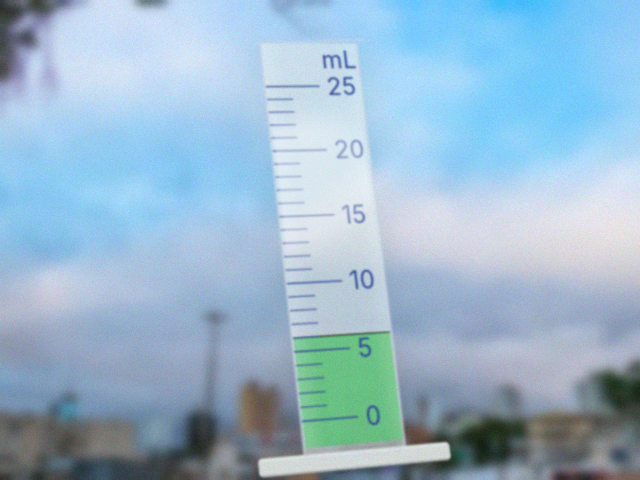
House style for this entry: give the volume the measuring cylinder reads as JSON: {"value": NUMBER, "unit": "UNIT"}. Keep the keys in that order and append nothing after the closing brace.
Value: {"value": 6, "unit": "mL"}
